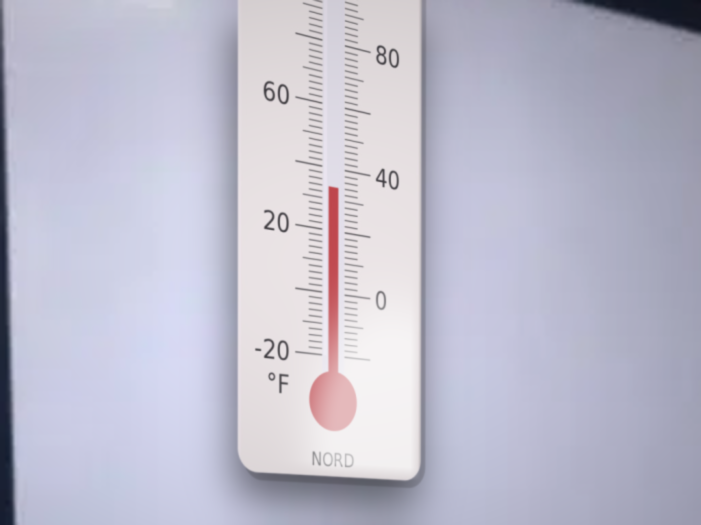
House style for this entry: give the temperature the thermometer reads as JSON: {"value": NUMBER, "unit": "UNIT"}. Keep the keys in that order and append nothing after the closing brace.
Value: {"value": 34, "unit": "°F"}
